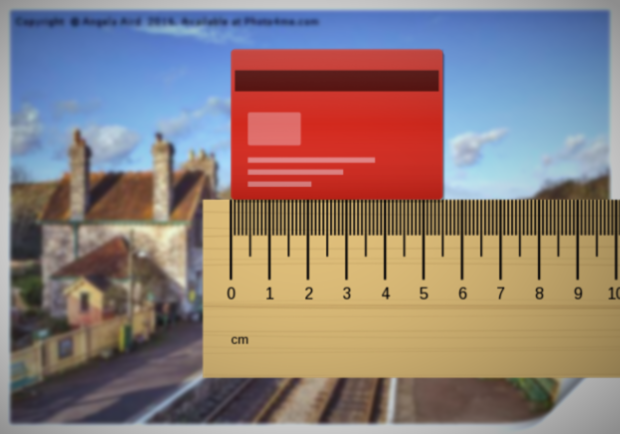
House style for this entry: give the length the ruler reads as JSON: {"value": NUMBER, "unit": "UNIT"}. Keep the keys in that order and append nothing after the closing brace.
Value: {"value": 5.5, "unit": "cm"}
